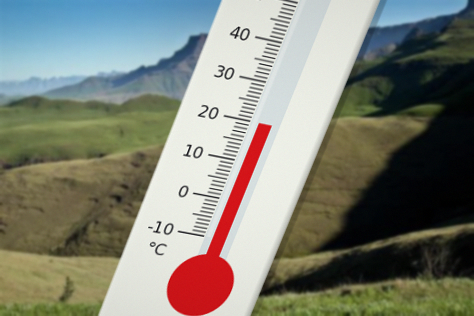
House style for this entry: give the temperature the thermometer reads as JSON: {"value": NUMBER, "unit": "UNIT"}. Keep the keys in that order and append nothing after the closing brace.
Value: {"value": 20, "unit": "°C"}
